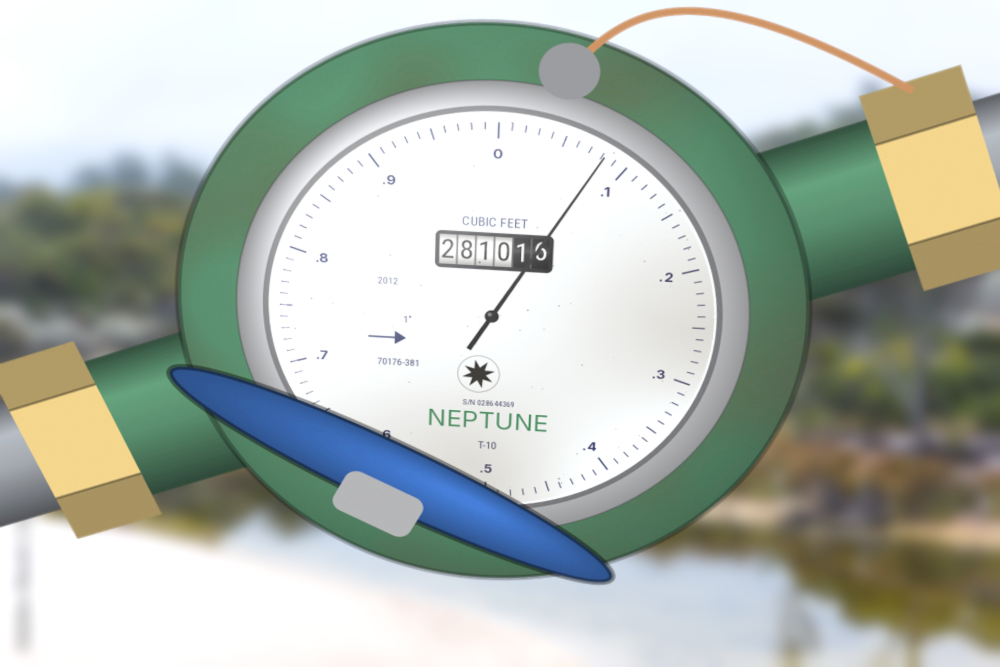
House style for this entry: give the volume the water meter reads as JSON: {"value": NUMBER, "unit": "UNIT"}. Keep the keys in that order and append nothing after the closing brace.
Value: {"value": 281016.08, "unit": "ft³"}
